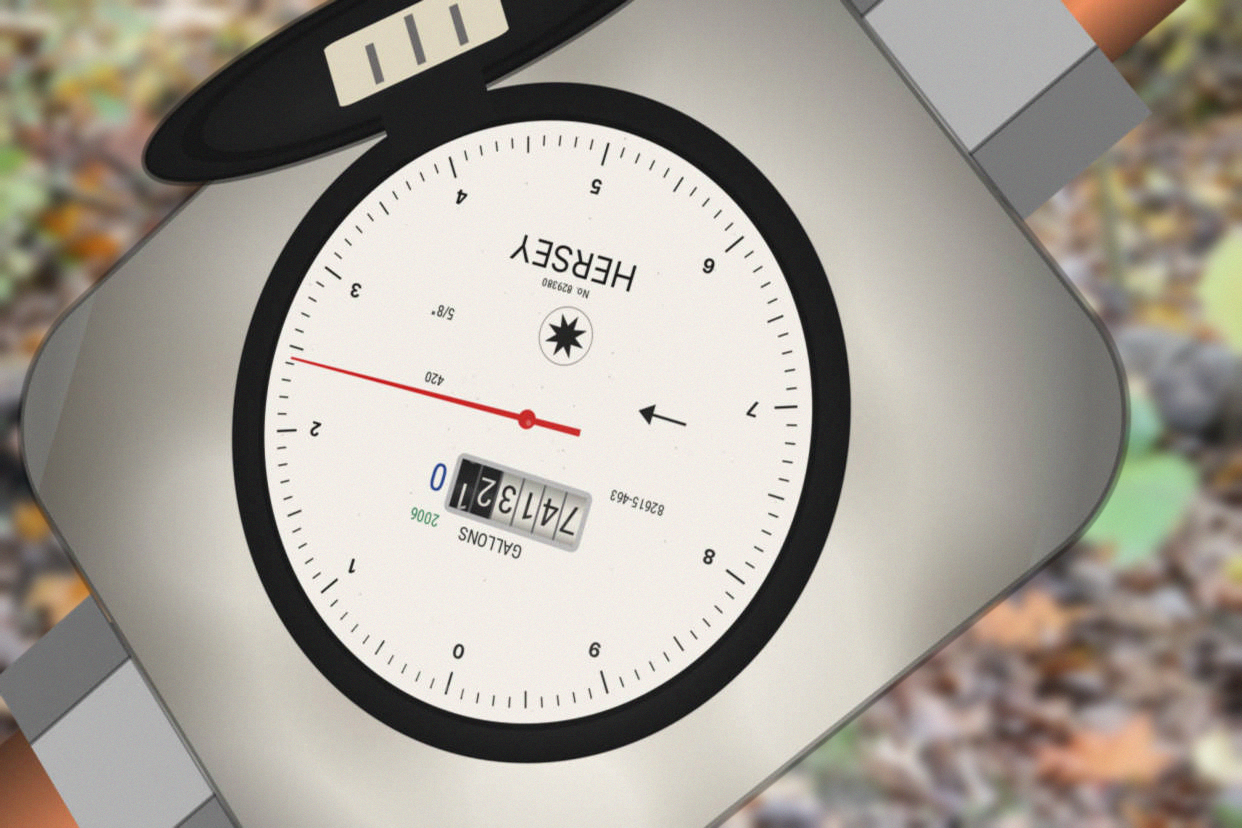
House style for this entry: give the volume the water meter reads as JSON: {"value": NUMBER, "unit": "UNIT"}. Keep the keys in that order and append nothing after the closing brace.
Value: {"value": 7413212.4, "unit": "gal"}
